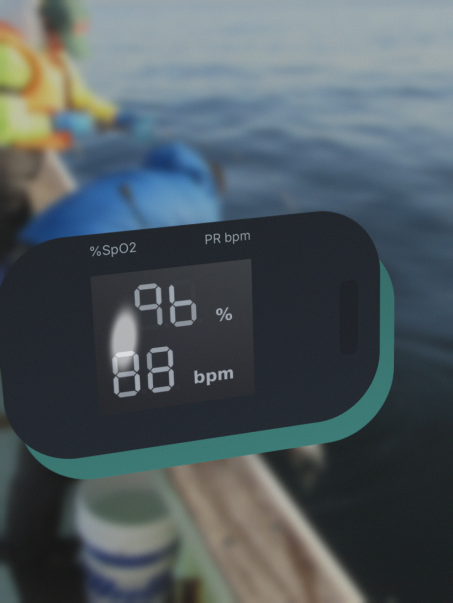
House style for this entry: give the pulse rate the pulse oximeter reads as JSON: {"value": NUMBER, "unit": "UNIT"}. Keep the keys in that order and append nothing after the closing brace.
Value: {"value": 88, "unit": "bpm"}
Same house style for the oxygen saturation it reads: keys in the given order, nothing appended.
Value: {"value": 96, "unit": "%"}
